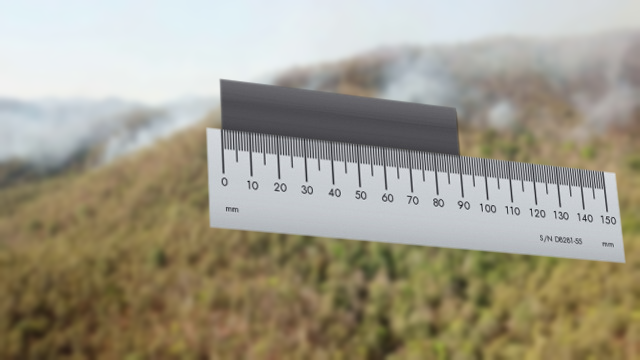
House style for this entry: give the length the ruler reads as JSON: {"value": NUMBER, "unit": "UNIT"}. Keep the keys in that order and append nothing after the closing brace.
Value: {"value": 90, "unit": "mm"}
